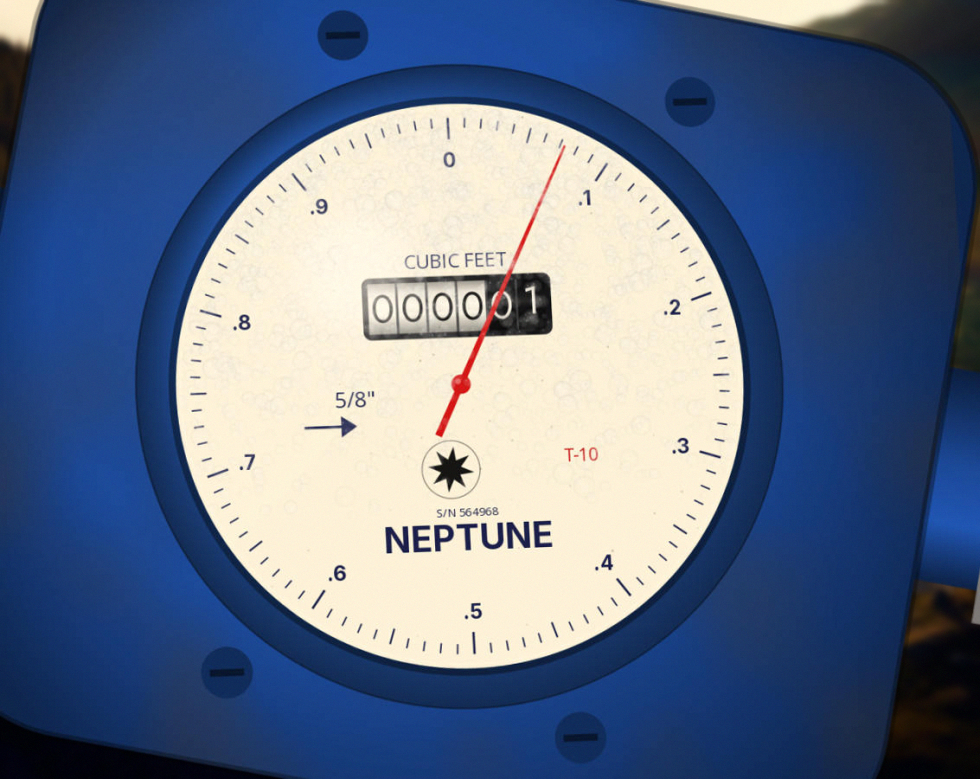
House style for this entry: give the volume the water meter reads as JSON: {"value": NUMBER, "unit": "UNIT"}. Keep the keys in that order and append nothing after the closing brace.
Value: {"value": 1.07, "unit": "ft³"}
